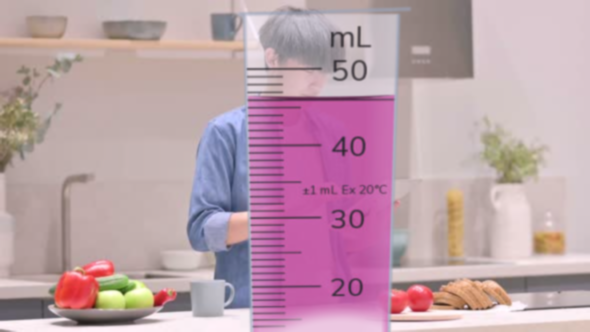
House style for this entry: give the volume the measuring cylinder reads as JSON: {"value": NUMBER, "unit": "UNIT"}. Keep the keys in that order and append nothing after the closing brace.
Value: {"value": 46, "unit": "mL"}
